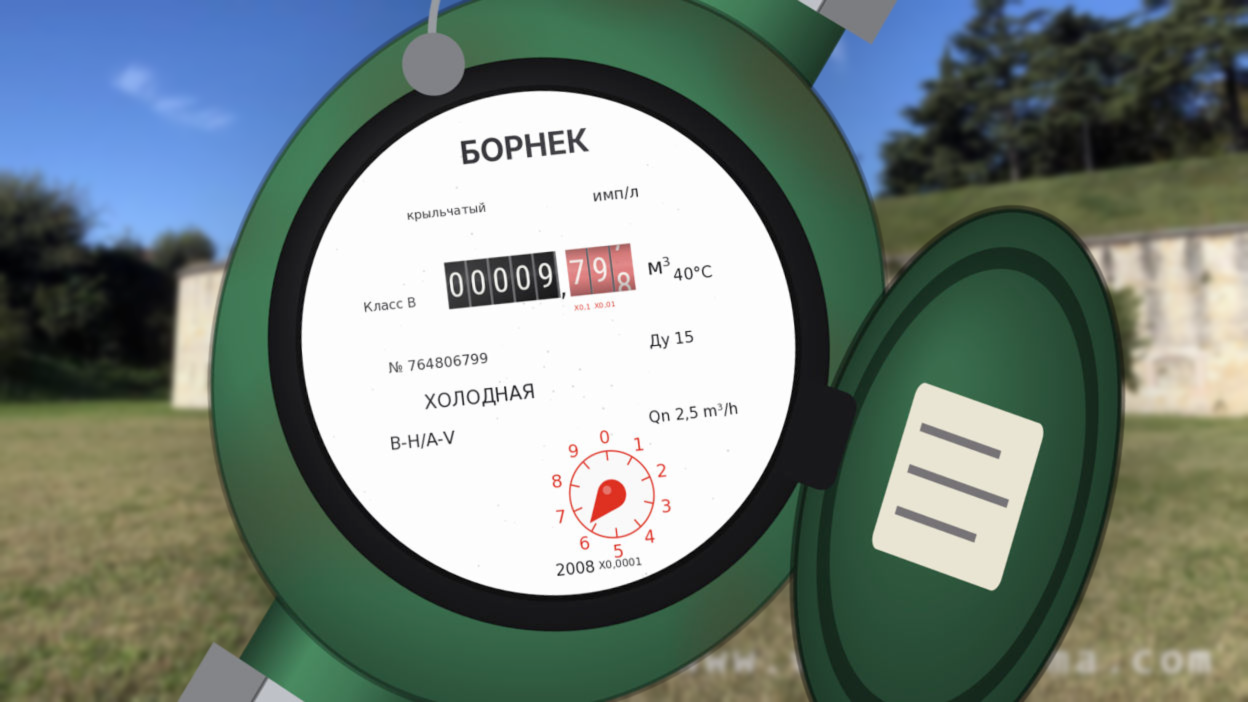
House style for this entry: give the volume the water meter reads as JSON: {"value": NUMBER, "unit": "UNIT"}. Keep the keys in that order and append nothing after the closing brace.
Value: {"value": 9.7976, "unit": "m³"}
